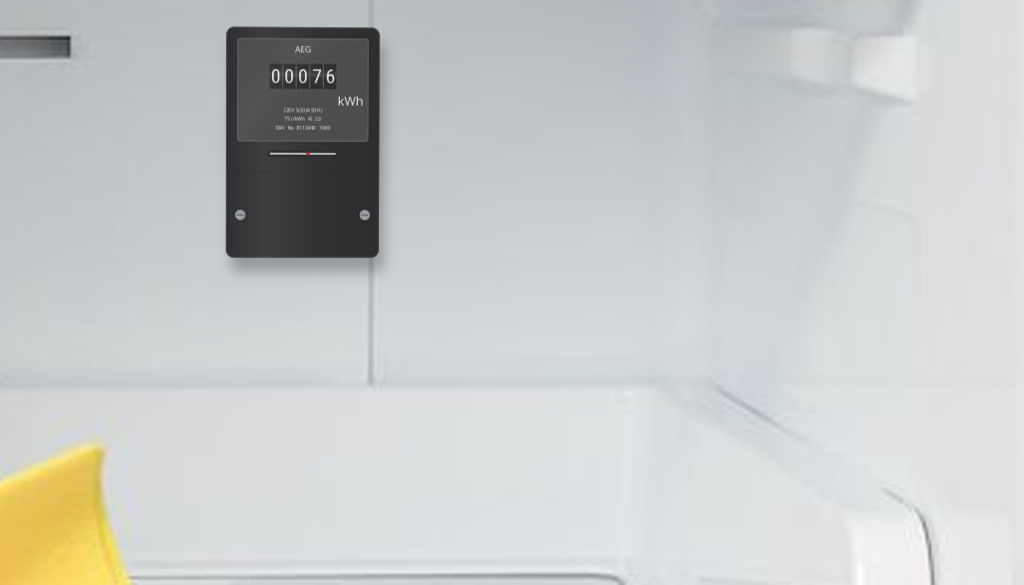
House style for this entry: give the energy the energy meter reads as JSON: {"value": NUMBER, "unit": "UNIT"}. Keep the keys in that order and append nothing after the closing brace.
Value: {"value": 76, "unit": "kWh"}
